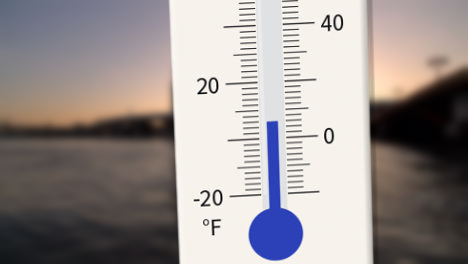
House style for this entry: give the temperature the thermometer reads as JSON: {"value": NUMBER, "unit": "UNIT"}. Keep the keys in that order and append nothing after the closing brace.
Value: {"value": 6, "unit": "°F"}
